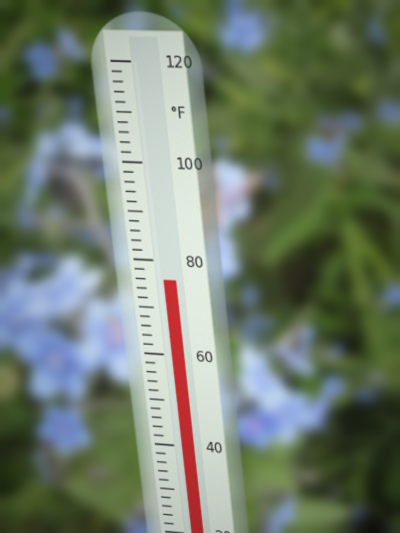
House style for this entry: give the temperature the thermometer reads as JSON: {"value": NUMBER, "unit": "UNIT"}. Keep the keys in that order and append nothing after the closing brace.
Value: {"value": 76, "unit": "°F"}
